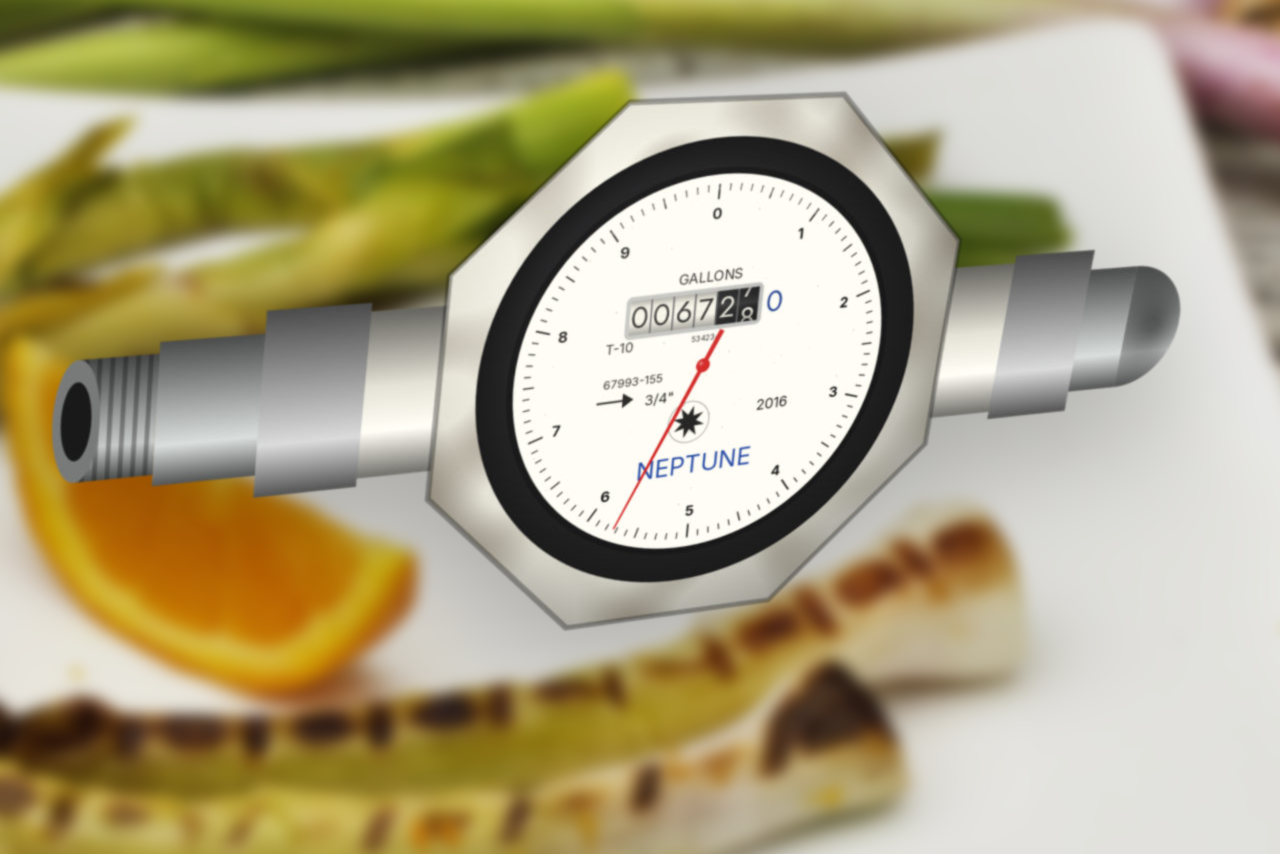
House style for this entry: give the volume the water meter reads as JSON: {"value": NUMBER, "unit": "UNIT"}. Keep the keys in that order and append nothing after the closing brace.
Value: {"value": 67275.7, "unit": "gal"}
